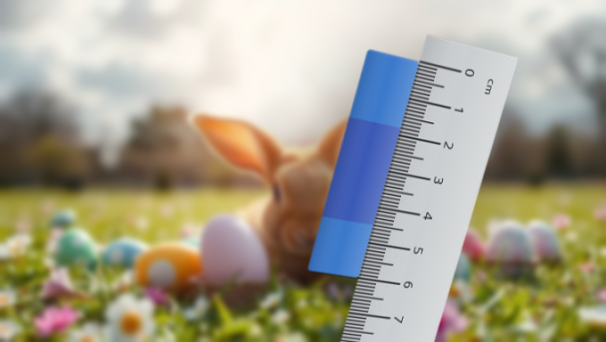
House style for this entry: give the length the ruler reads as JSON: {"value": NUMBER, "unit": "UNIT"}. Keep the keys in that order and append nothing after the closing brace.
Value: {"value": 6, "unit": "cm"}
